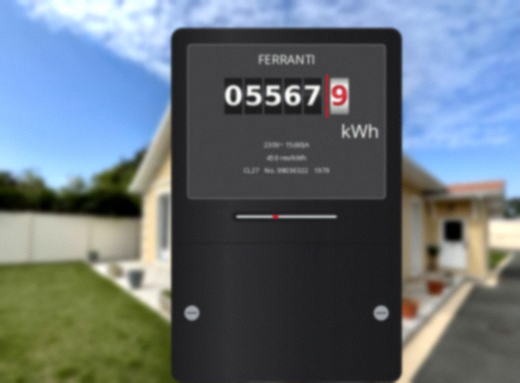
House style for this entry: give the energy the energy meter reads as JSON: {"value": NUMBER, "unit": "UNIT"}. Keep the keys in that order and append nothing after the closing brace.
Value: {"value": 5567.9, "unit": "kWh"}
